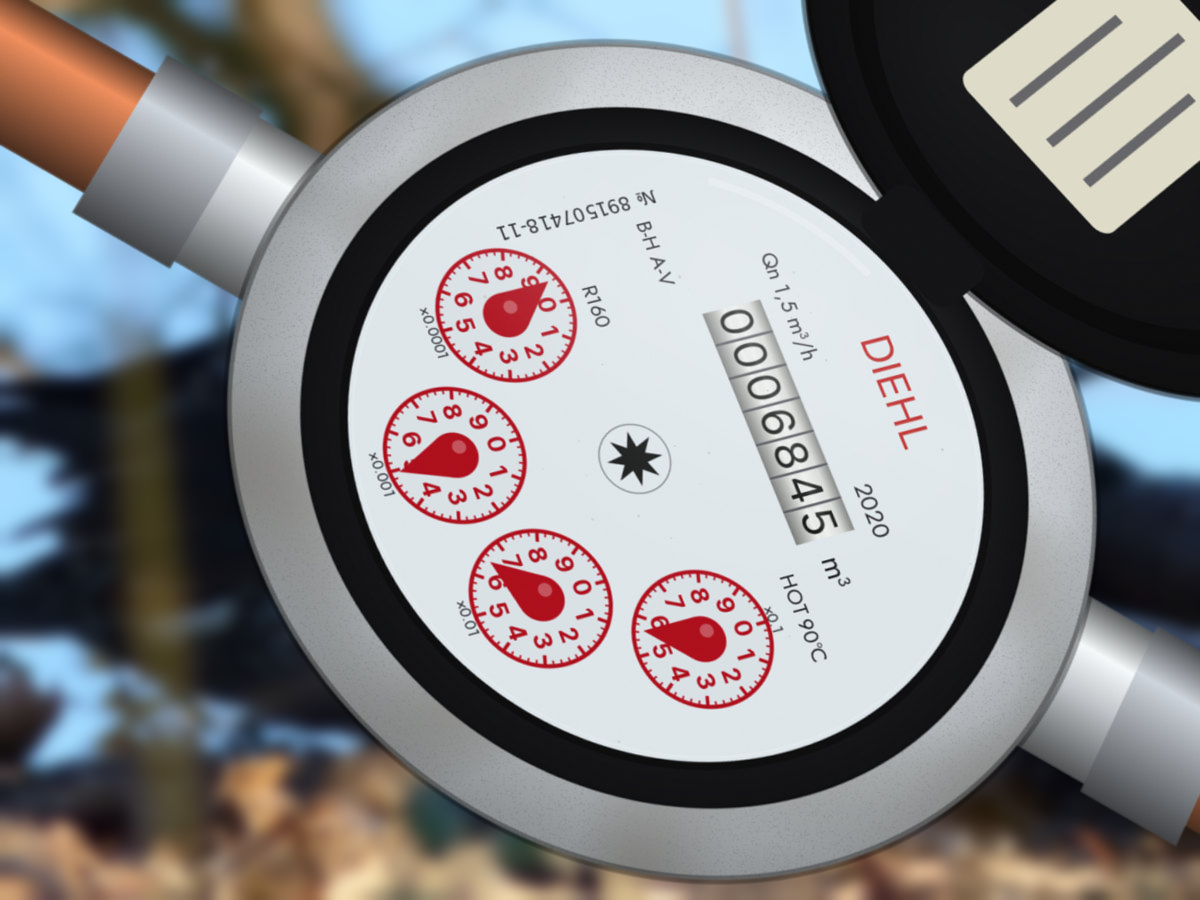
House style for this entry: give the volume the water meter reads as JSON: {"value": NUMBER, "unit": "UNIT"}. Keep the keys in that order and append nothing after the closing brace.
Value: {"value": 6845.5649, "unit": "m³"}
